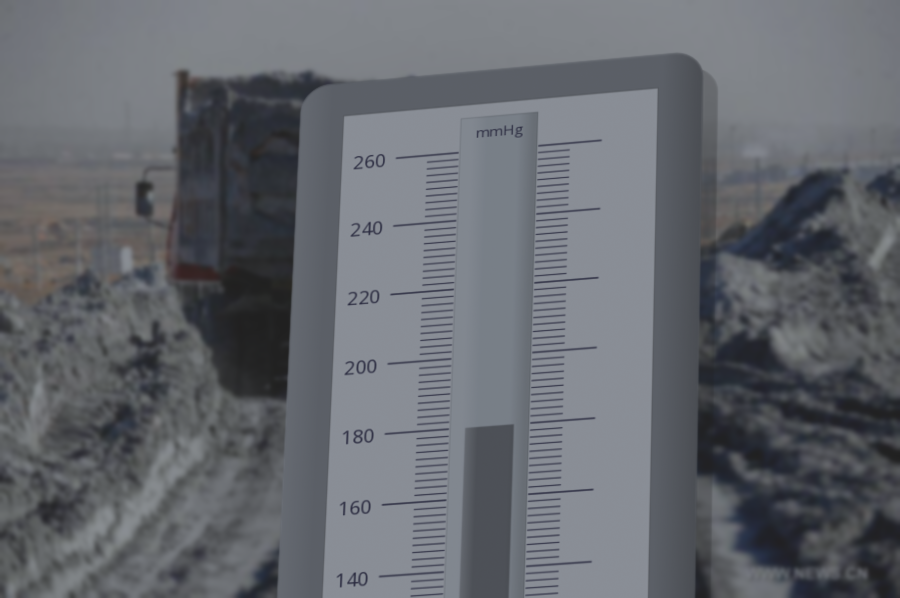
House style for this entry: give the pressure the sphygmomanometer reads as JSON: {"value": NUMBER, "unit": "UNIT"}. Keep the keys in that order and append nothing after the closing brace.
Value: {"value": 180, "unit": "mmHg"}
